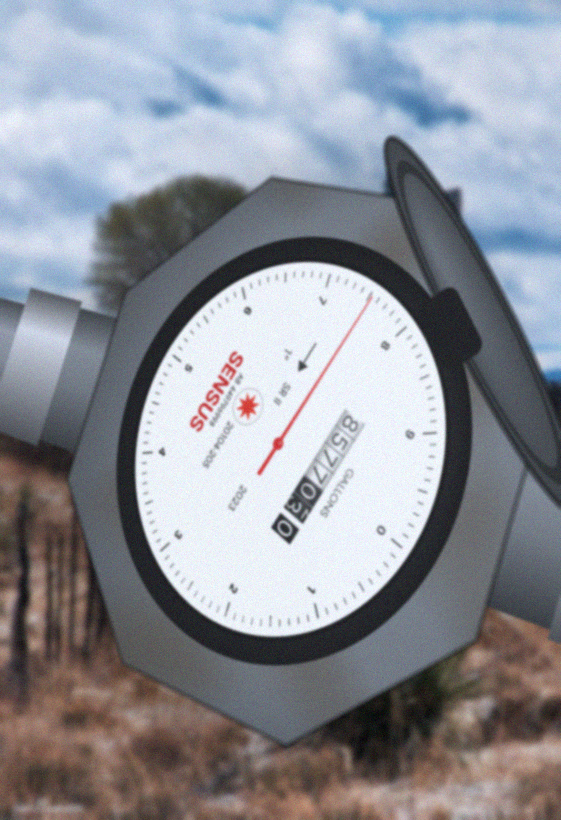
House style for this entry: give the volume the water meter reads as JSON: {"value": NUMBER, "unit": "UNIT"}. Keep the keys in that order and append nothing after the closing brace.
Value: {"value": 8577027.5, "unit": "gal"}
